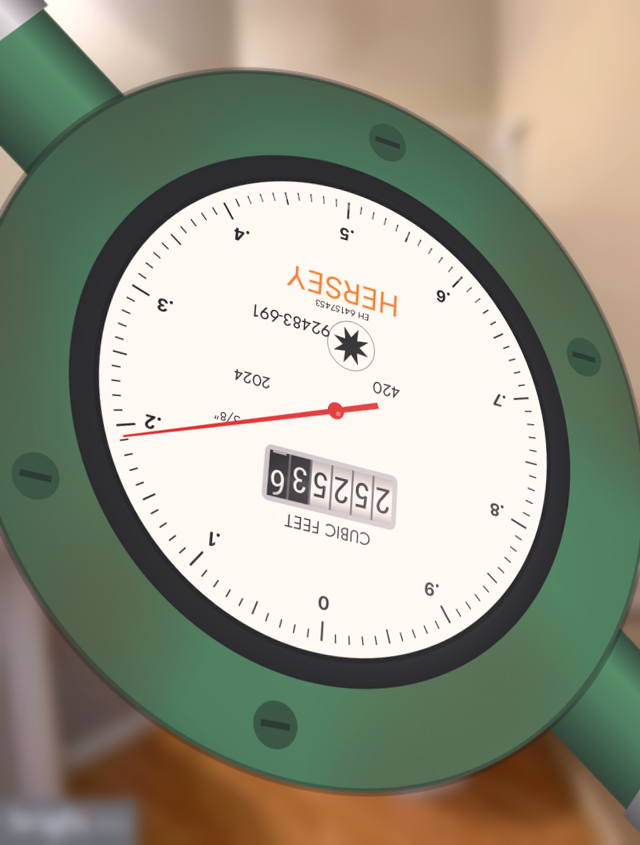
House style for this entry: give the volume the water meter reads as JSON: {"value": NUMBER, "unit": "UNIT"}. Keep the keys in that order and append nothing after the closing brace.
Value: {"value": 252536.19, "unit": "ft³"}
